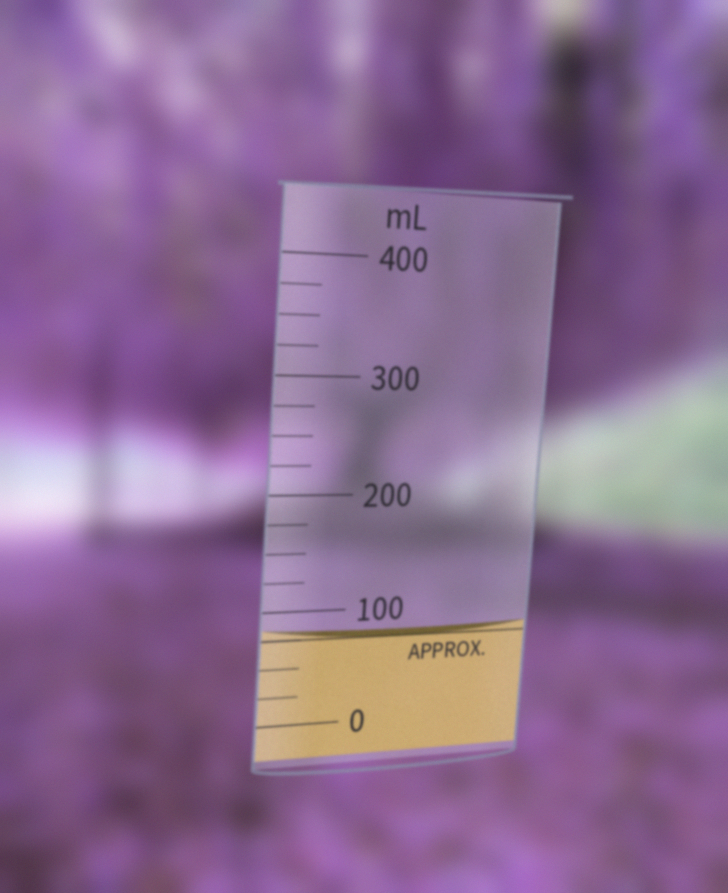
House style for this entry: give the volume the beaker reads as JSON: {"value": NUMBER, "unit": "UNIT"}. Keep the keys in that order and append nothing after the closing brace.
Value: {"value": 75, "unit": "mL"}
